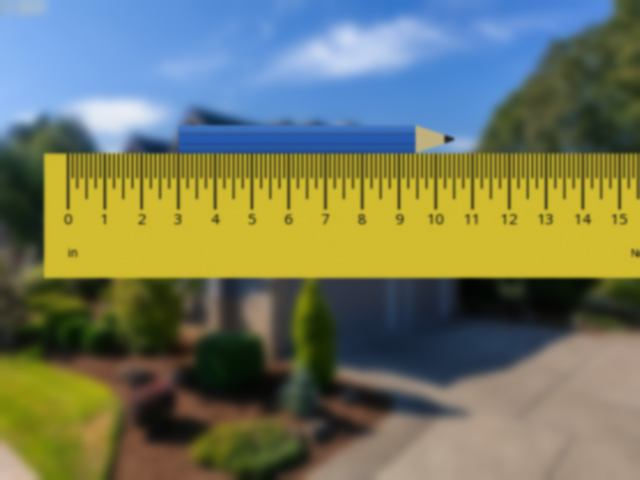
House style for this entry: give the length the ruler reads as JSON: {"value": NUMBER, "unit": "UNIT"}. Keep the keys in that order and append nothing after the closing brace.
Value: {"value": 7.5, "unit": "in"}
